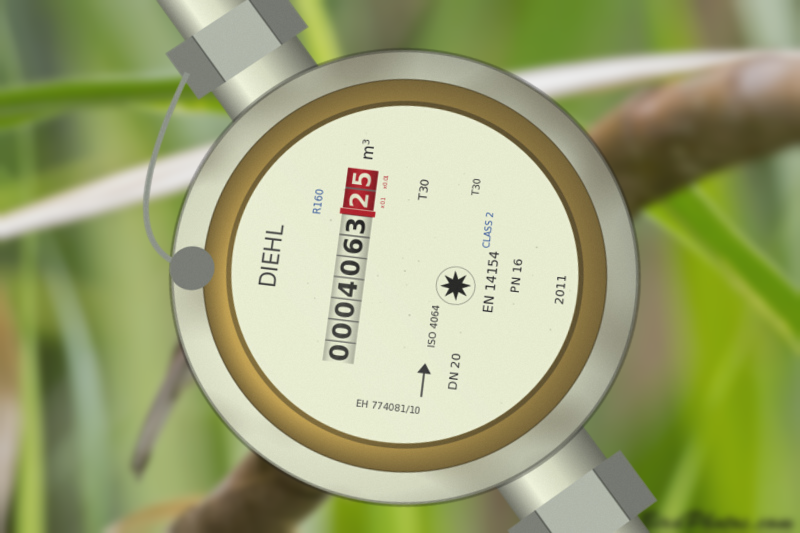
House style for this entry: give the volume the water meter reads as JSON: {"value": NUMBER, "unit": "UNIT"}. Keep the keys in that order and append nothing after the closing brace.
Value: {"value": 4063.25, "unit": "m³"}
